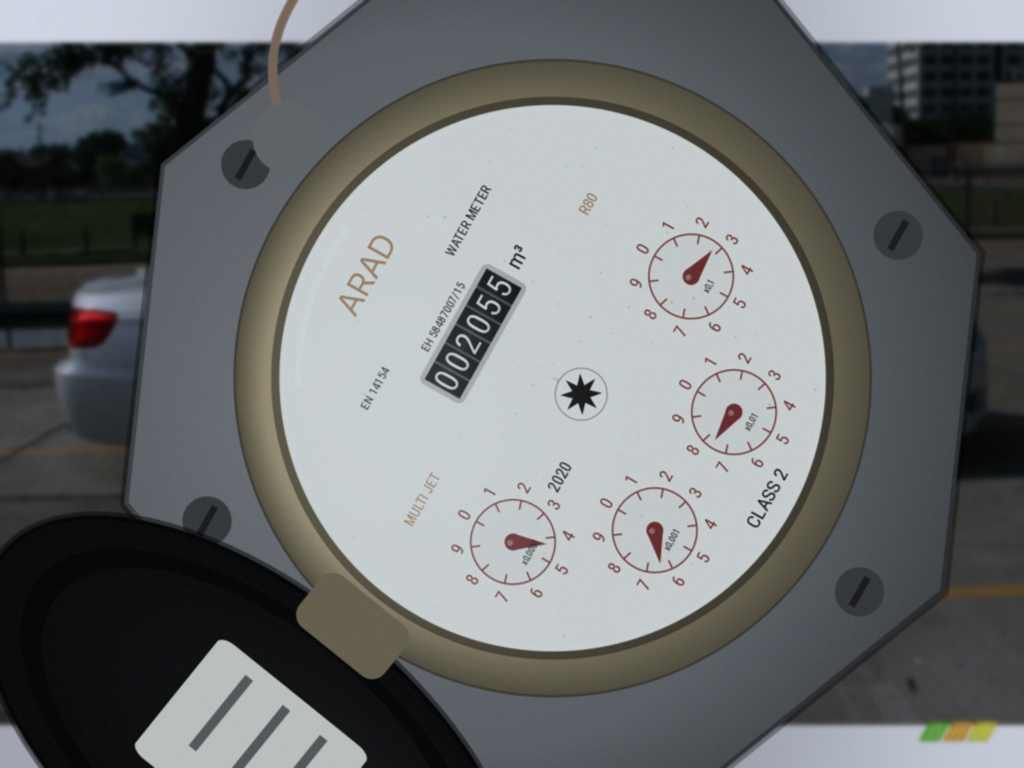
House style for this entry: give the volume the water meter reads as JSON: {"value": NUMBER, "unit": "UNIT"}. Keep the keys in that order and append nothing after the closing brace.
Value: {"value": 2055.2764, "unit": "m³"}
